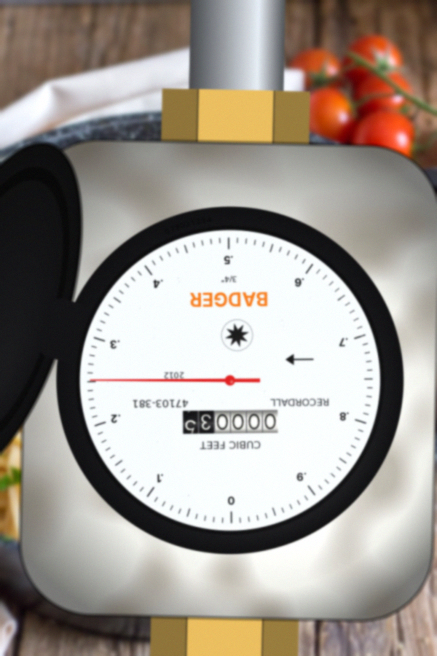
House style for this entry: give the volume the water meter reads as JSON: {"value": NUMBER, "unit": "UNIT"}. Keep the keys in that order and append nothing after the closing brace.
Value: {"value": 35.25, "unit": "ft³"}
